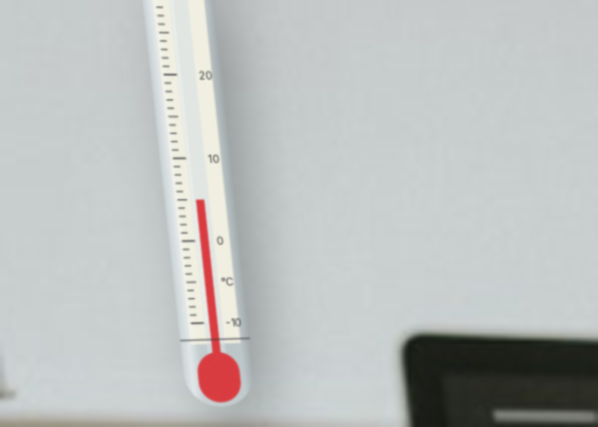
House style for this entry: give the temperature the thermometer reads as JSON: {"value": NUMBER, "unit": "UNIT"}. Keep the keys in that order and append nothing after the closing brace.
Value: {"value": 5, "unit": "°C"}
